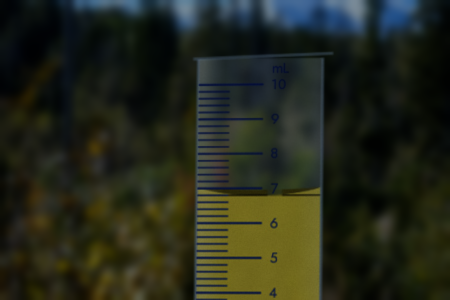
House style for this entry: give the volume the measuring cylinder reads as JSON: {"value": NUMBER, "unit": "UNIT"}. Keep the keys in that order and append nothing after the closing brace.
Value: {"value": 6.8, "unit": "mL"}
